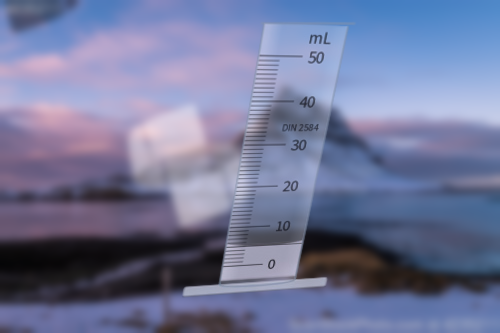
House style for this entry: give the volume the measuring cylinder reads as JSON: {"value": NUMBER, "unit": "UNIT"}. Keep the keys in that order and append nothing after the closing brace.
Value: {"value": 5, "unit": "mL"}
